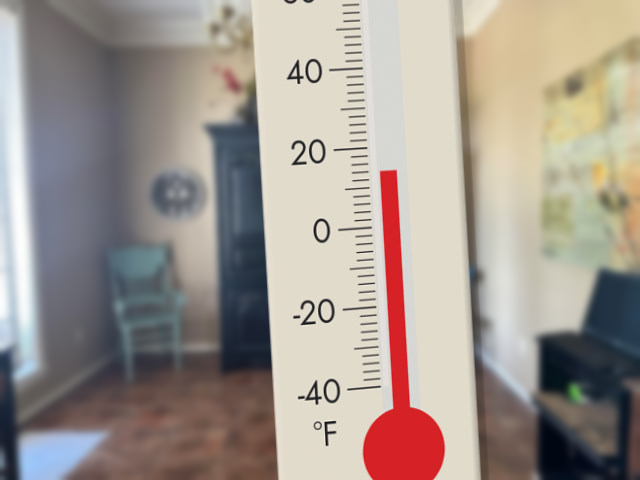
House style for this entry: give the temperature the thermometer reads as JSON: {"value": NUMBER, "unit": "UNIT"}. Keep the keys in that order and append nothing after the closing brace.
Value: {"value": 14, "unit": "°F"}
